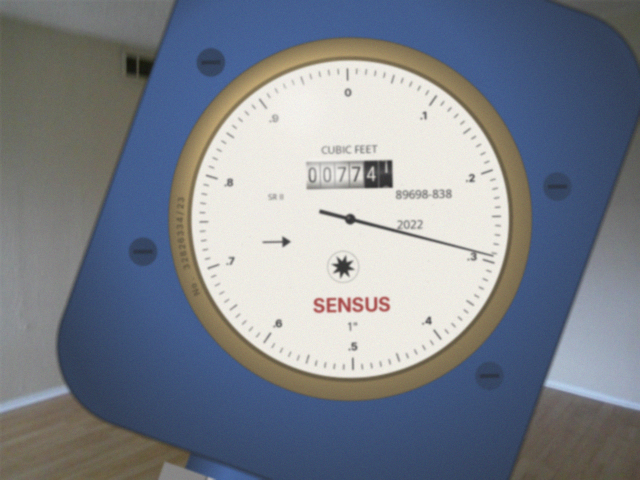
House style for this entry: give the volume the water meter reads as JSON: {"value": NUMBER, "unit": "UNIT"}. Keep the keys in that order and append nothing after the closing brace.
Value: {"value": 7741.29, "unit": "ft³"}
